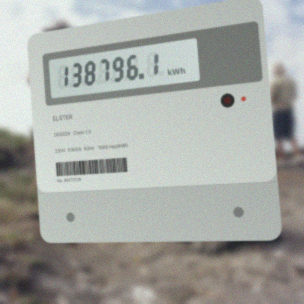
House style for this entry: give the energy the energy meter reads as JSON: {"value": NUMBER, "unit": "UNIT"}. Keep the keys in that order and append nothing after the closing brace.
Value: {"value": 138796.1, "unit": "kWh"}
